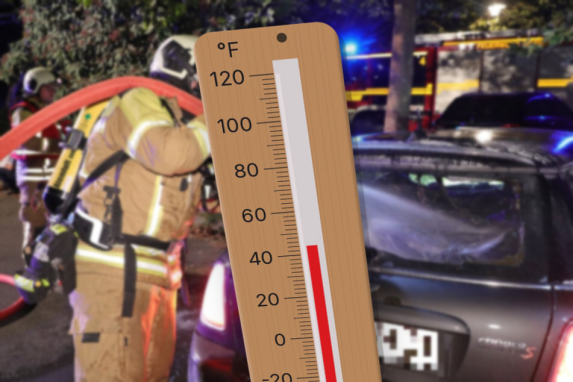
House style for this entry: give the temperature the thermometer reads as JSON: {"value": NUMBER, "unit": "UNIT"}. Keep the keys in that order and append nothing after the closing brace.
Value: {"value": 44, "unit": "°F"}
